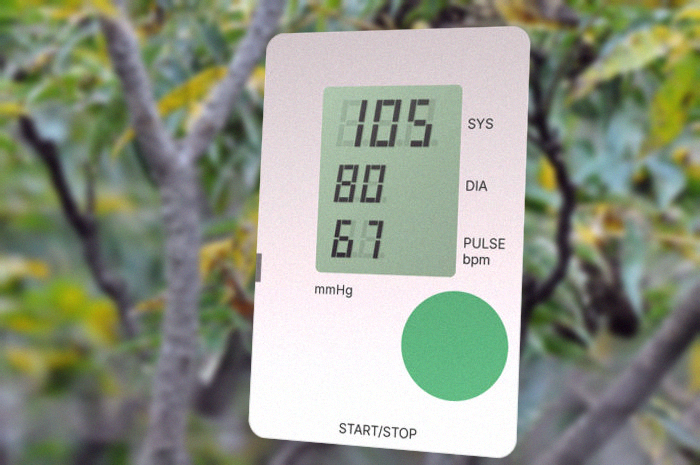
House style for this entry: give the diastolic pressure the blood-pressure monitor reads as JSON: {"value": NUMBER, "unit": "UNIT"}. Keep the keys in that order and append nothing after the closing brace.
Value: {"value": 80, "unit": "mmHg"}
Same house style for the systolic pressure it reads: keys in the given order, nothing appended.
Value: {"value": 105, "unit": "mmHg"}
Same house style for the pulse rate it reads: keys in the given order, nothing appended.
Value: {"value": 67, "unit": "bpm"}
